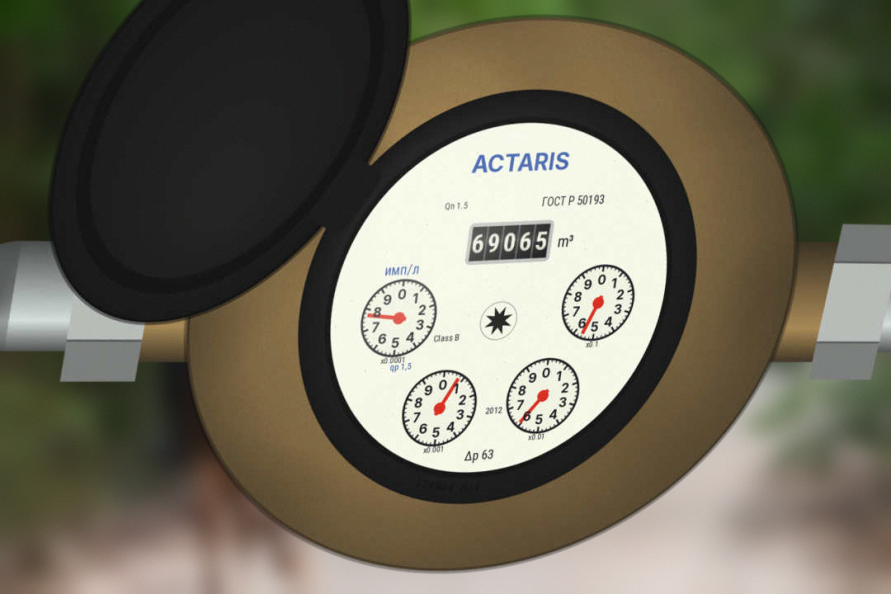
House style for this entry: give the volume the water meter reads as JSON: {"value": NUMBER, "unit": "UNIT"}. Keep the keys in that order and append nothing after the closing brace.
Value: {"value": 69065.5607, "unit": "m³"}
